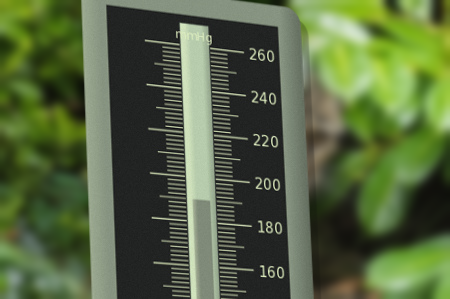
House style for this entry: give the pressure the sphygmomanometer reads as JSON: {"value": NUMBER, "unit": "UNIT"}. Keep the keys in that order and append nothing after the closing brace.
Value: {"value": 190, "unit": "mmHg"}
